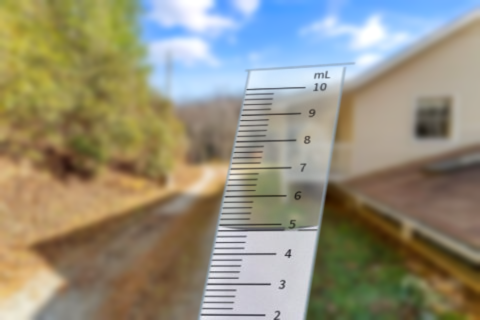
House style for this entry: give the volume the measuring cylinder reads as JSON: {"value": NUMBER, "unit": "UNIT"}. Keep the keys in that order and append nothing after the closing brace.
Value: {"value": 4.8, "unit": "mL"}
